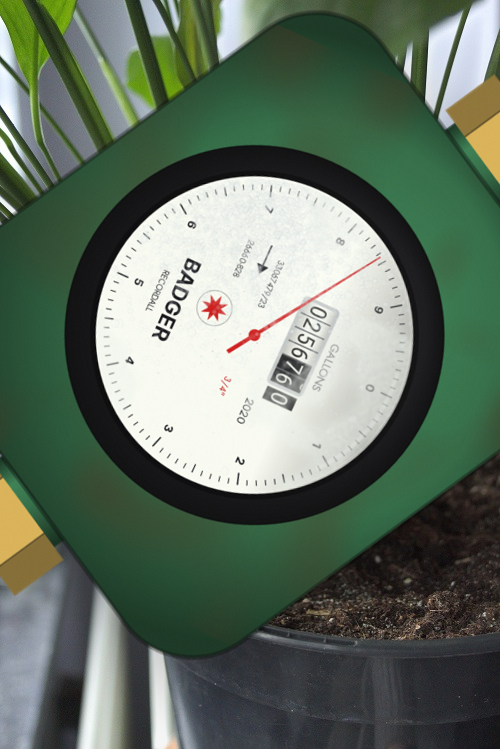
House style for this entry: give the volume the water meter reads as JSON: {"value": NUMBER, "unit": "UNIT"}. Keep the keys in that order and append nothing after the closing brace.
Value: {"value": 256758.4, "unit": "gal"}
